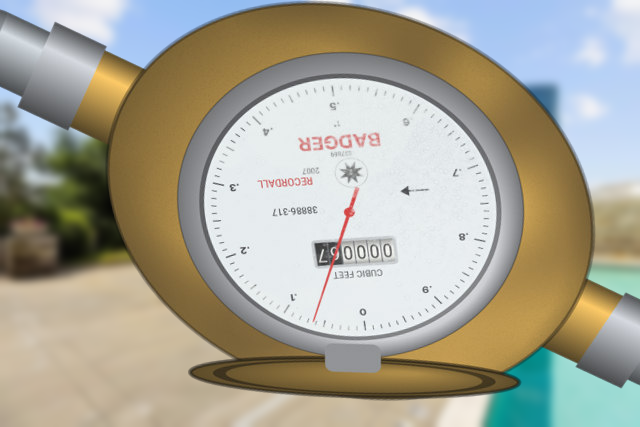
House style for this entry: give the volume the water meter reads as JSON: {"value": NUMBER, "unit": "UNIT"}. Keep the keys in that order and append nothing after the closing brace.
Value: {"value": 67.06, "unit": "ft³"}
